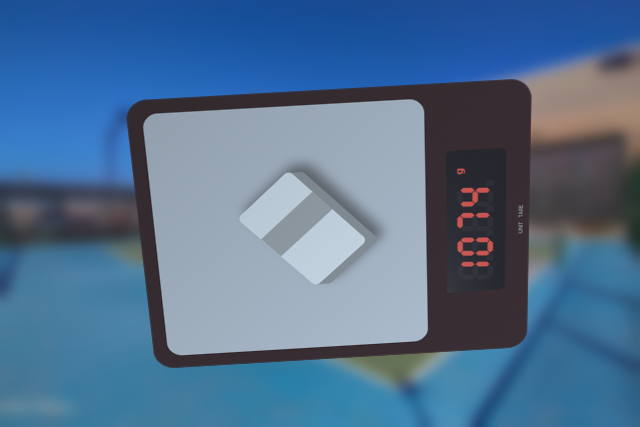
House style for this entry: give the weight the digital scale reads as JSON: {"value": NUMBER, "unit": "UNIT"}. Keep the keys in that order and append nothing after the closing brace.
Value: {"value": 1074, "unit": "g"}
